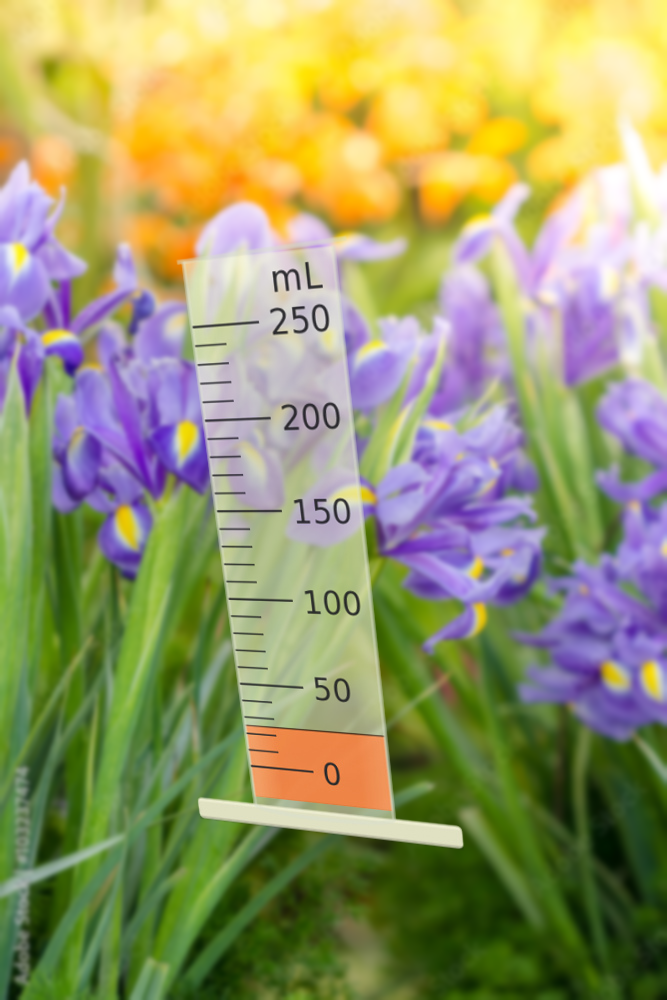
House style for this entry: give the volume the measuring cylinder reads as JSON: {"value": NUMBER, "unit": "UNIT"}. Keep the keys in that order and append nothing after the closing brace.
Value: {"value": 25, "unit": "mL"}
